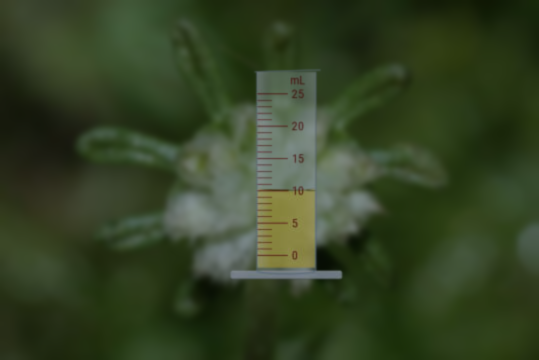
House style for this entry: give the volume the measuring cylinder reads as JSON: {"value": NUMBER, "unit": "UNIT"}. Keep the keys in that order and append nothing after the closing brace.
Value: {"value": 10, "unit": "mL"}
